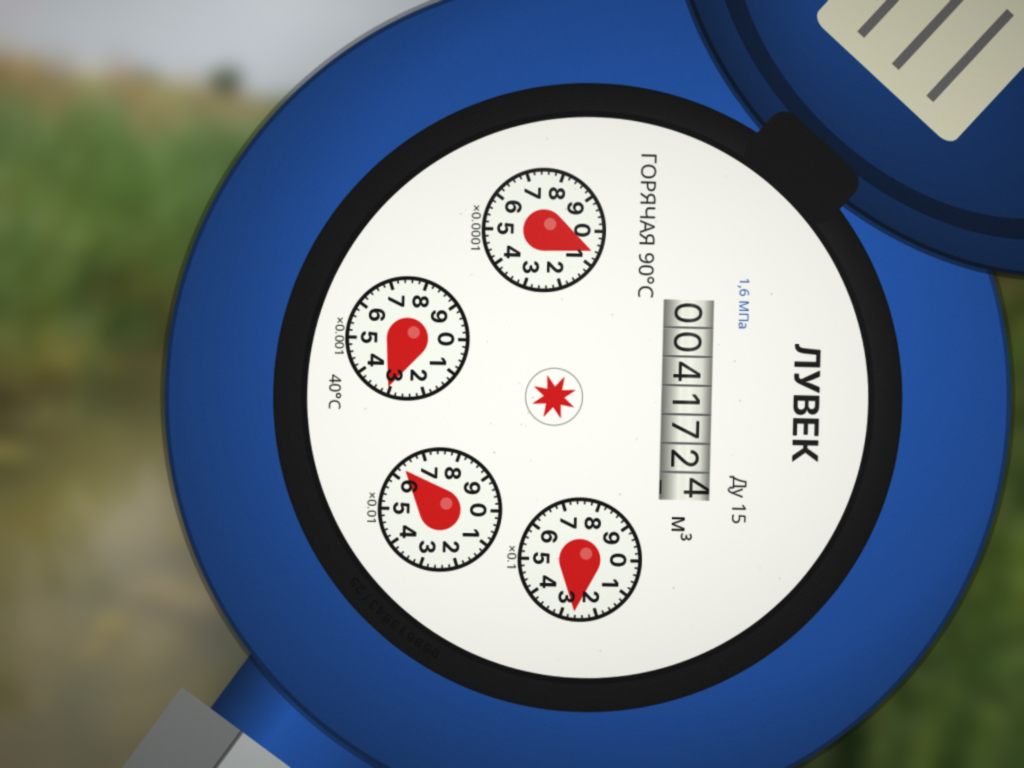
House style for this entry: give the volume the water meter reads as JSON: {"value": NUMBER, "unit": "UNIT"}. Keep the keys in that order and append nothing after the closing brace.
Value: {"value": 41724.2630, "unit": "m³"}
